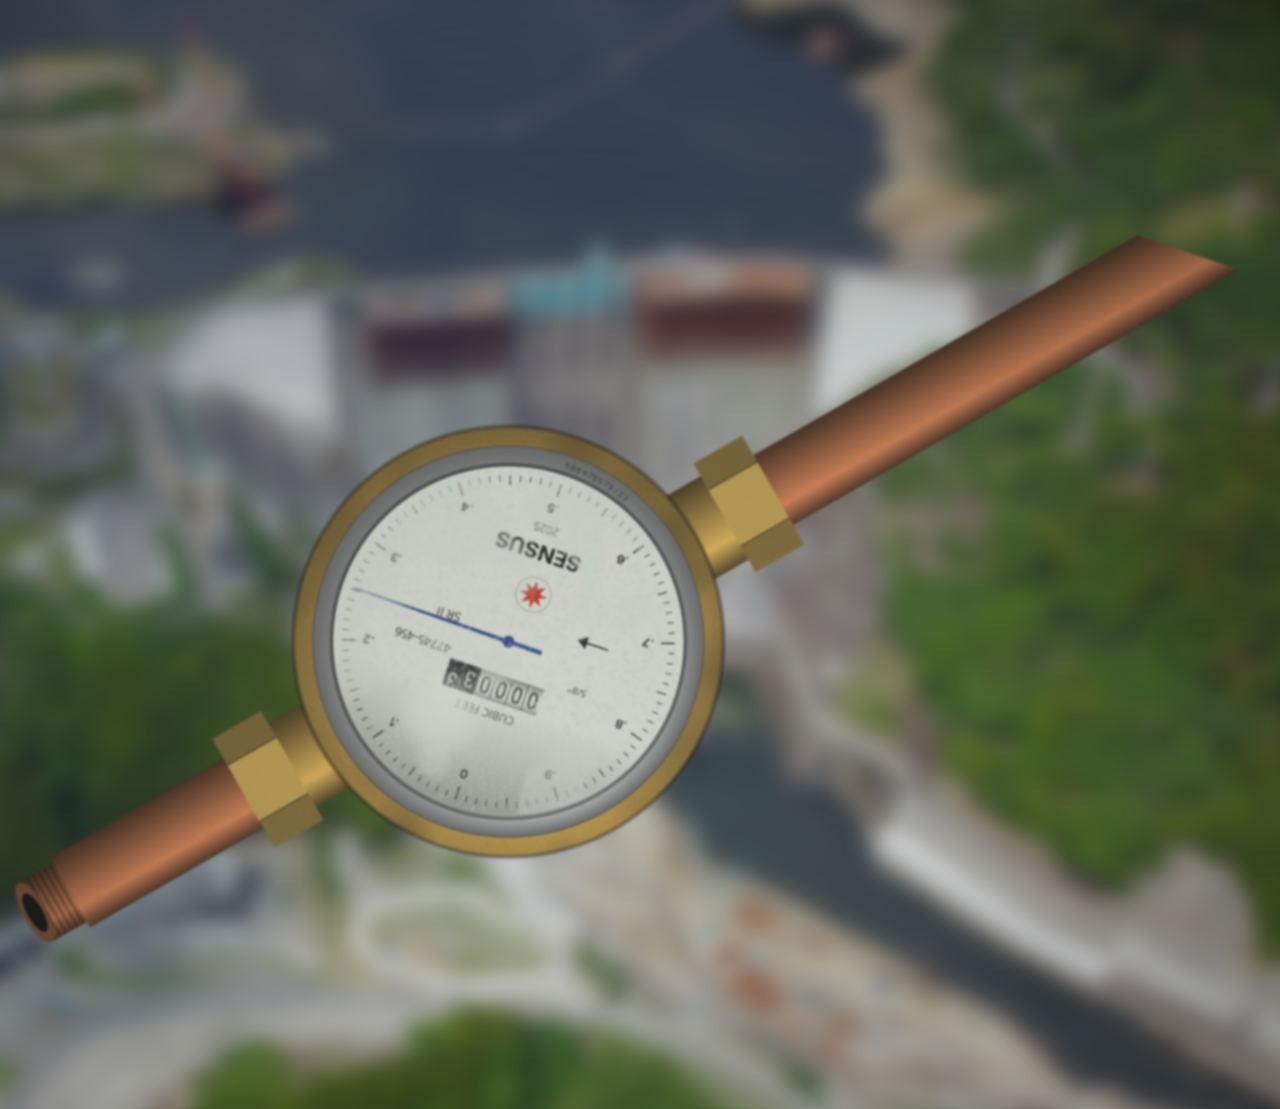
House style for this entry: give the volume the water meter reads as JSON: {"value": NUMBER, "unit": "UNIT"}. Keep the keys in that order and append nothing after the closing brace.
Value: {"value": 33.25, "unit": "ft³"}
